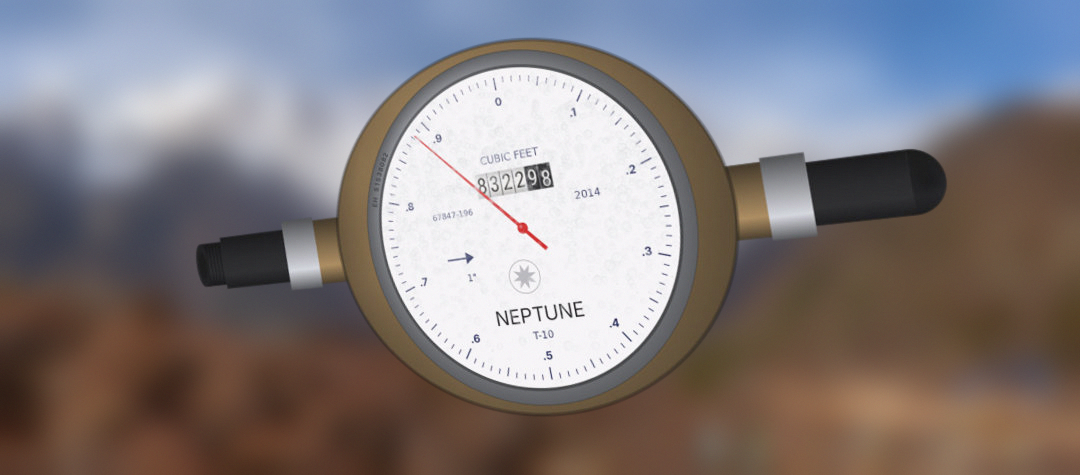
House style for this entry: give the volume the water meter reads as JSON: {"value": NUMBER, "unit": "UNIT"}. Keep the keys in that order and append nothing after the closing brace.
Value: {"value": 832297.88, "unit": "ft³"}
